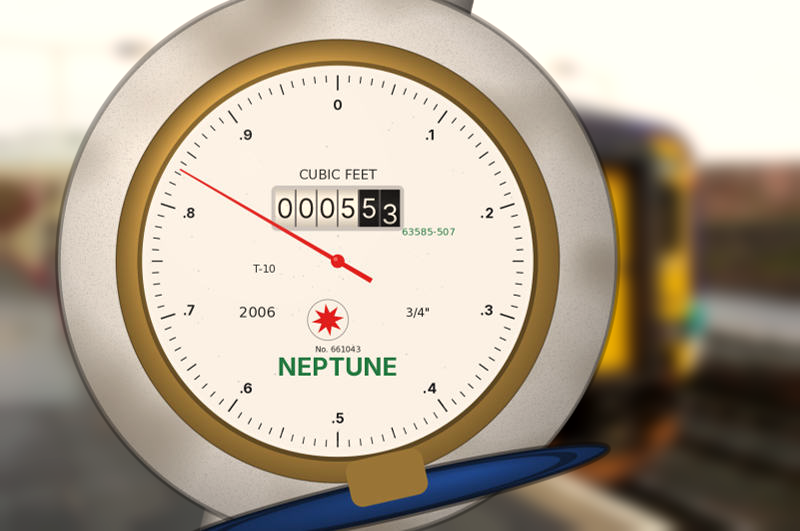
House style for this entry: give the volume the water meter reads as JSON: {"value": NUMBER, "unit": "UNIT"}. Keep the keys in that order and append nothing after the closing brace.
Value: {"value": 552.83, "unit": "ft³"}
